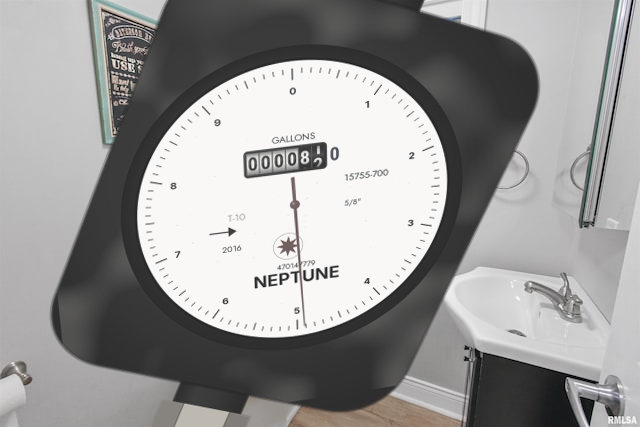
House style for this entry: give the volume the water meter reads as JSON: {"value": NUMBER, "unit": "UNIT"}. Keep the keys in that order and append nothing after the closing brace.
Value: {"value": 814.9, "unit": "gal"}
